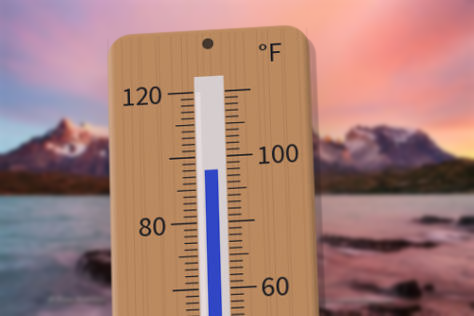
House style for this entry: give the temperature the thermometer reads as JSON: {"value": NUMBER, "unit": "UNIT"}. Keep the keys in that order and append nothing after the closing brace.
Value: {"value": 96, "unit": "°F"}
